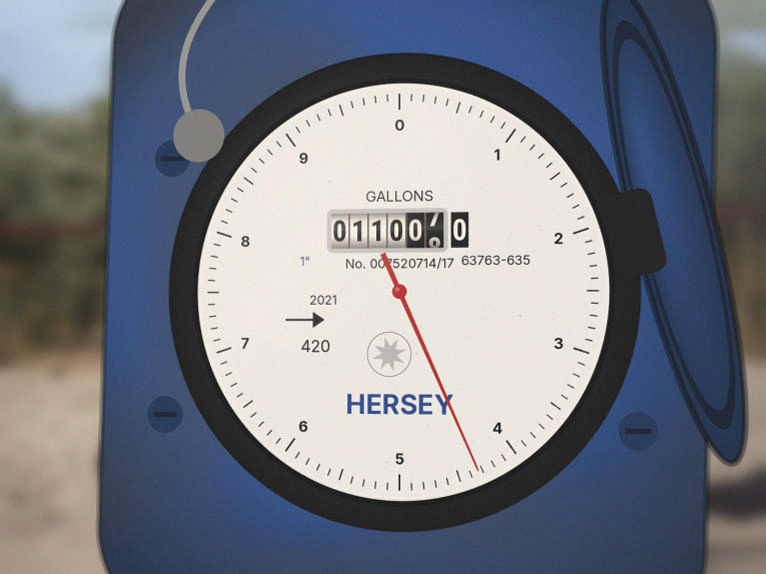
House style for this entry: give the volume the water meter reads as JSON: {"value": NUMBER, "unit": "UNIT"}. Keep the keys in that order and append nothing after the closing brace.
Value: {"value": 110074.3, "unit": "gal"}
